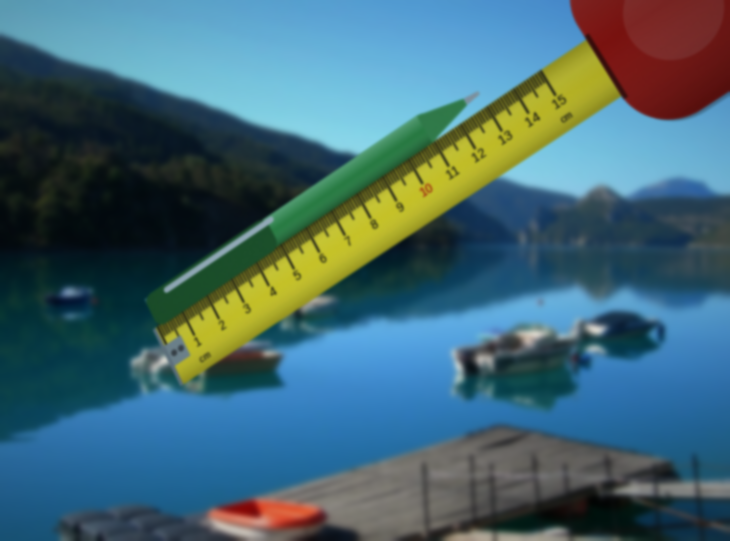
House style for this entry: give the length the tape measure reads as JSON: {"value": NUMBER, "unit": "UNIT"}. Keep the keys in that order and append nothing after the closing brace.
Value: {"value": 13, "unit": "cm"}
